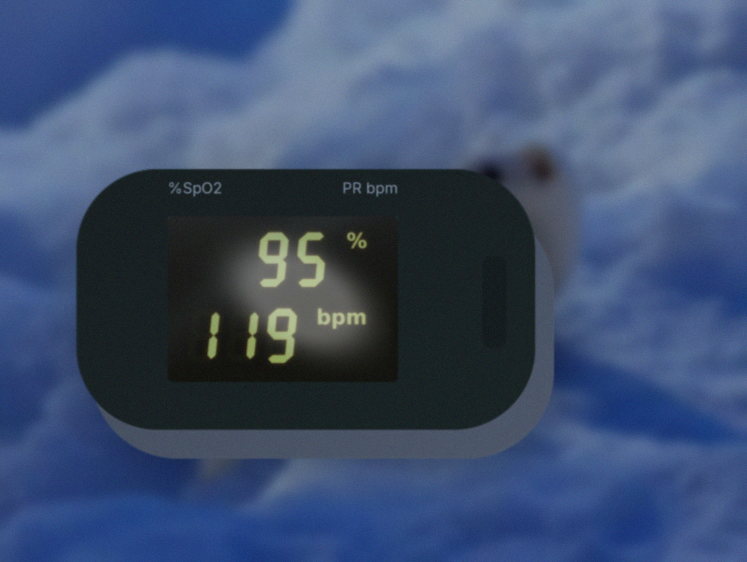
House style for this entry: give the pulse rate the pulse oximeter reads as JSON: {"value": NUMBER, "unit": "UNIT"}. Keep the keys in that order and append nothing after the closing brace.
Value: {"value": 119, "unit": "bpm"}
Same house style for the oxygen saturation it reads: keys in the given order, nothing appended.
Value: {"value": 95, "unit": "%"}
